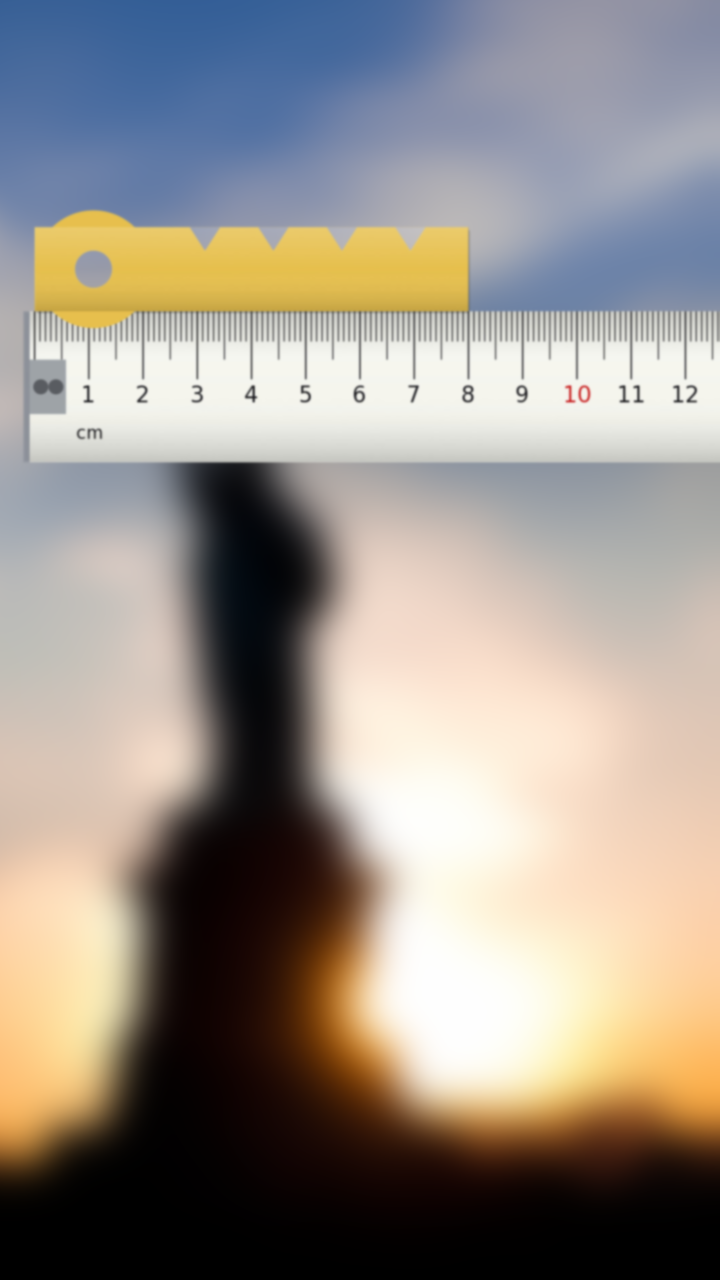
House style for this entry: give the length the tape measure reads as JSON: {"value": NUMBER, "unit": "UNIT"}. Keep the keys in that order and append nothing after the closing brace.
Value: {"value": 8, "unit": "cm"}
